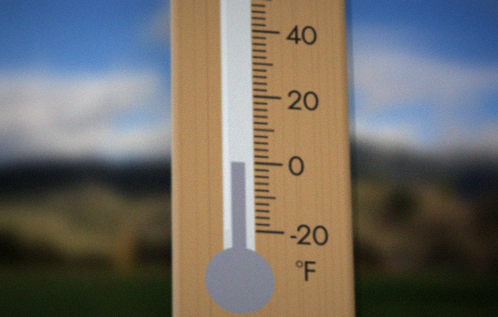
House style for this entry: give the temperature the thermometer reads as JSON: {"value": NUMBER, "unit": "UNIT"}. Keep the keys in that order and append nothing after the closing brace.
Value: {"value": 0, "unit": "°F"}
